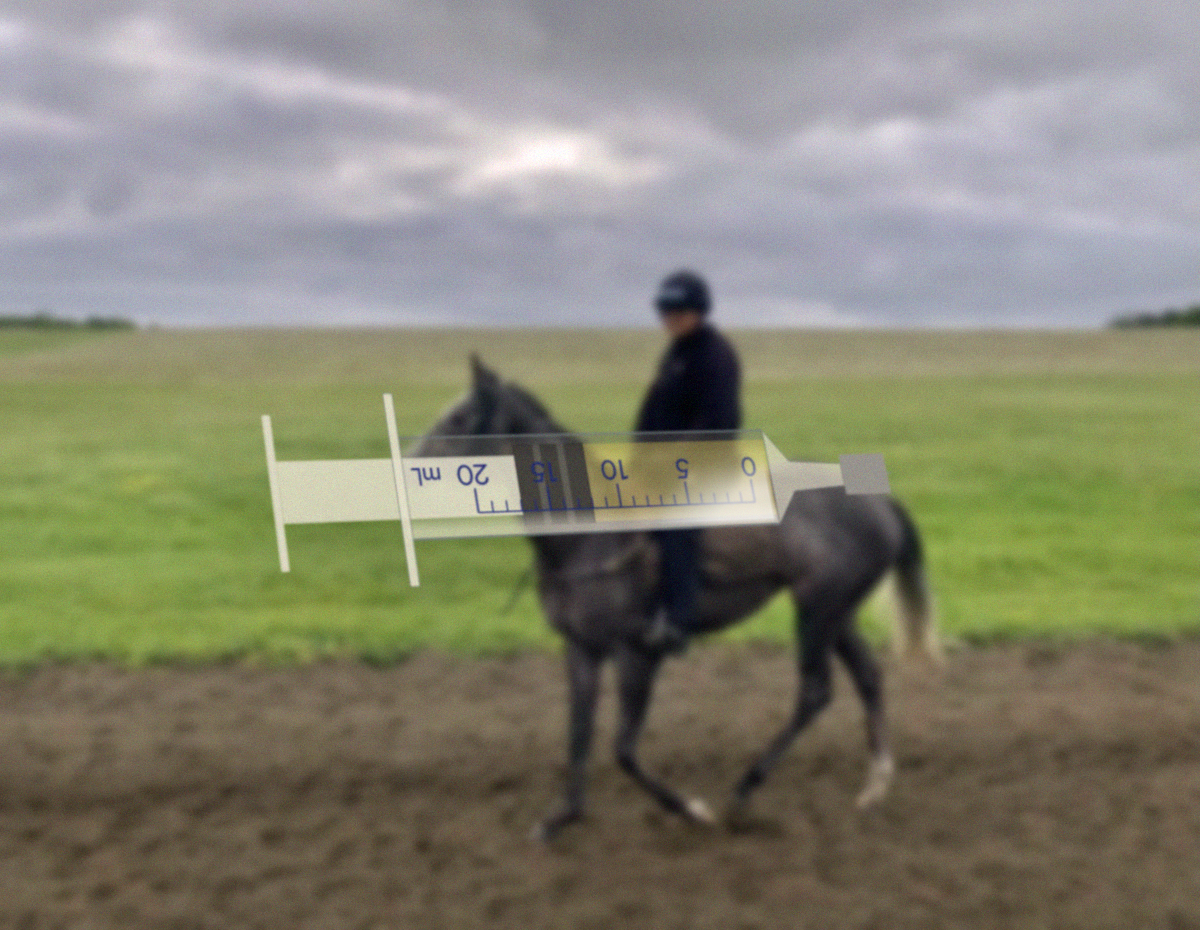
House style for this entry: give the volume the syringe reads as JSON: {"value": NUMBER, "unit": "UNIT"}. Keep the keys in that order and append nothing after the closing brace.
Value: {"value": 12, "unit": "mL"}
